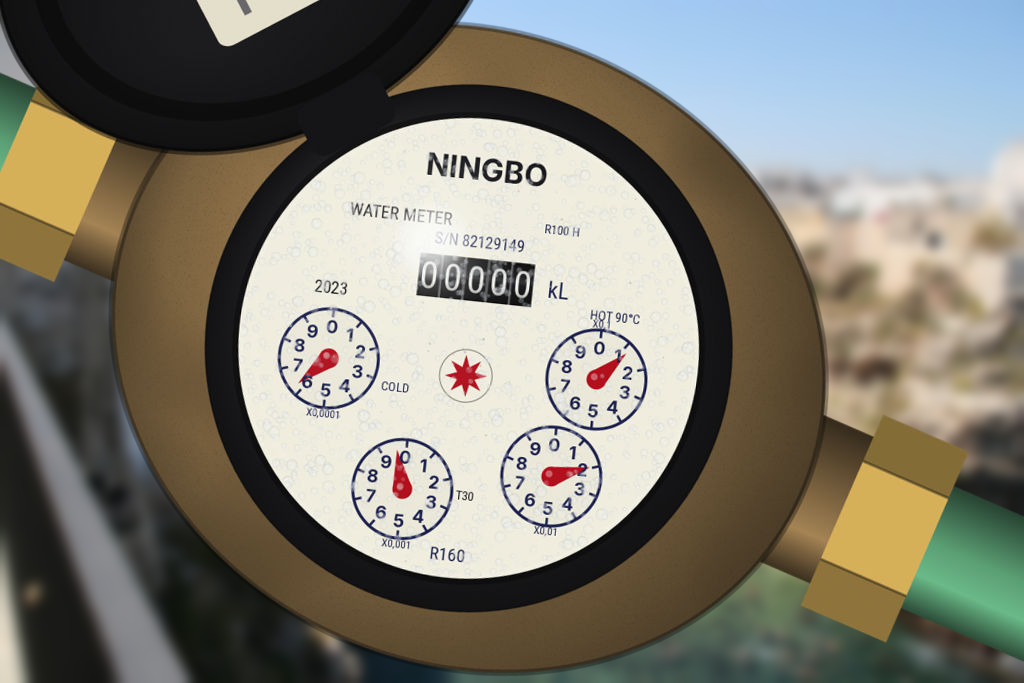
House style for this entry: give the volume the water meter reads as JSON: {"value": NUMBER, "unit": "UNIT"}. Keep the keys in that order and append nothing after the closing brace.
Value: {"value": 0.1196, "unit": "kL"}
